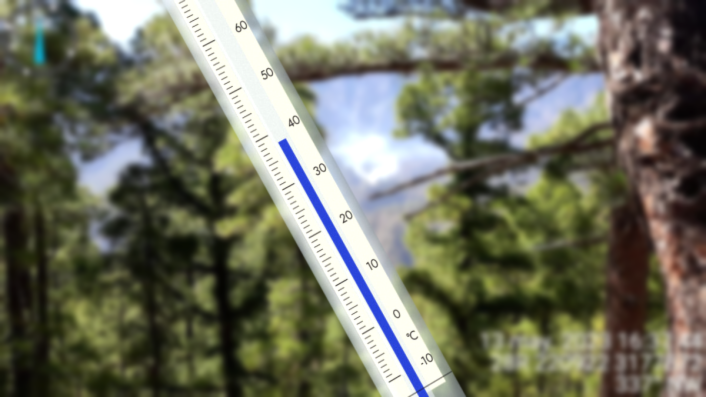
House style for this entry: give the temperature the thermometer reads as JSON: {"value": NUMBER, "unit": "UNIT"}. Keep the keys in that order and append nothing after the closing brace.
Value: {"value": 38, "unit": "°C"}
